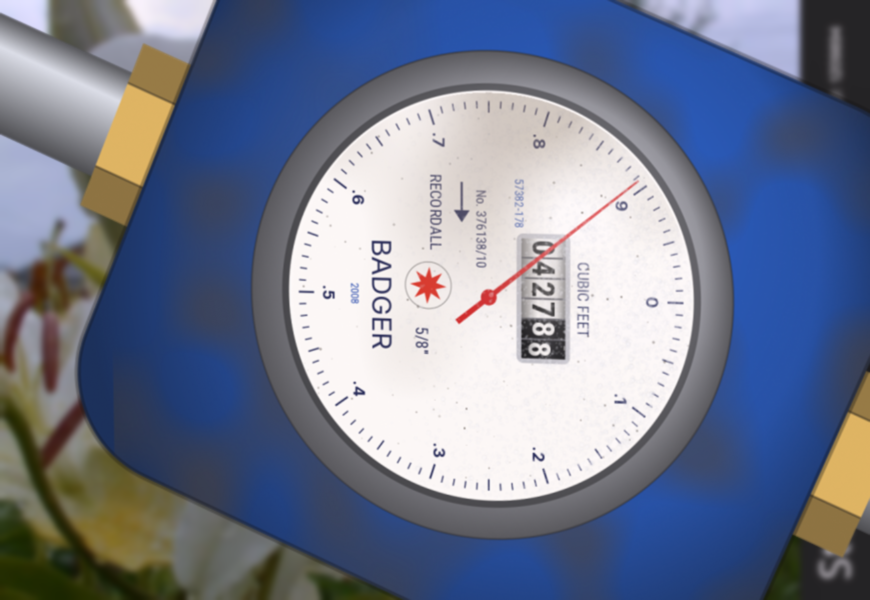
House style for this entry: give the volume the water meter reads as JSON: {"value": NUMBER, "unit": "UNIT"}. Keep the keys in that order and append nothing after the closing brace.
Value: {"value": 42787.89, "unit": "ft³"}
